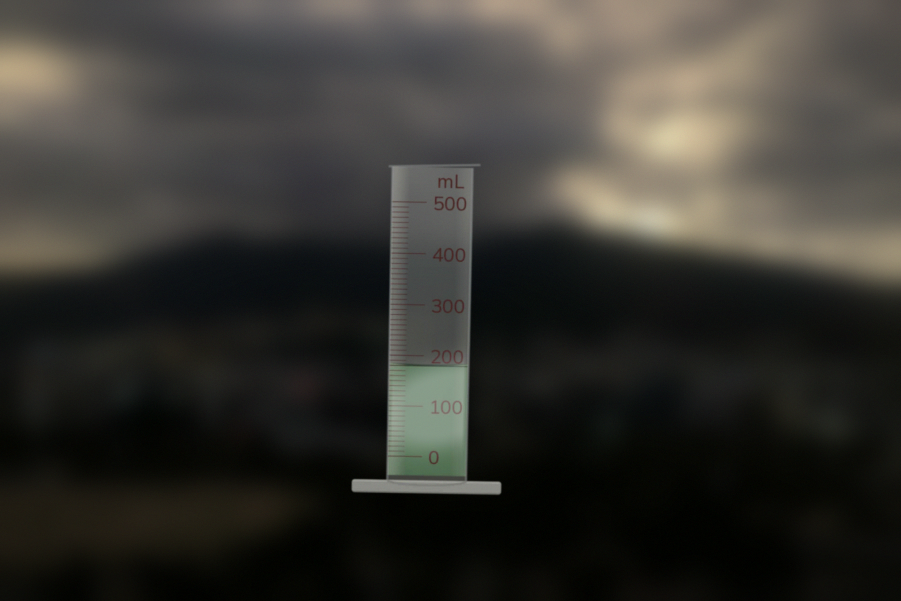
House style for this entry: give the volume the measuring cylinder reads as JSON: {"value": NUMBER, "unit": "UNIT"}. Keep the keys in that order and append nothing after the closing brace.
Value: {"value": 180, "unit": "mL"}
